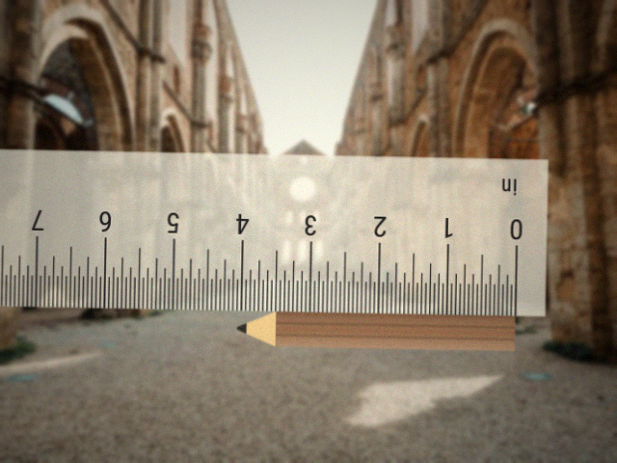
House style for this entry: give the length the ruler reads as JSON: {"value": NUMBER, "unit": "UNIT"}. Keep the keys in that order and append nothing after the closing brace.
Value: {"value": 4.0625, "unit": "in"}
